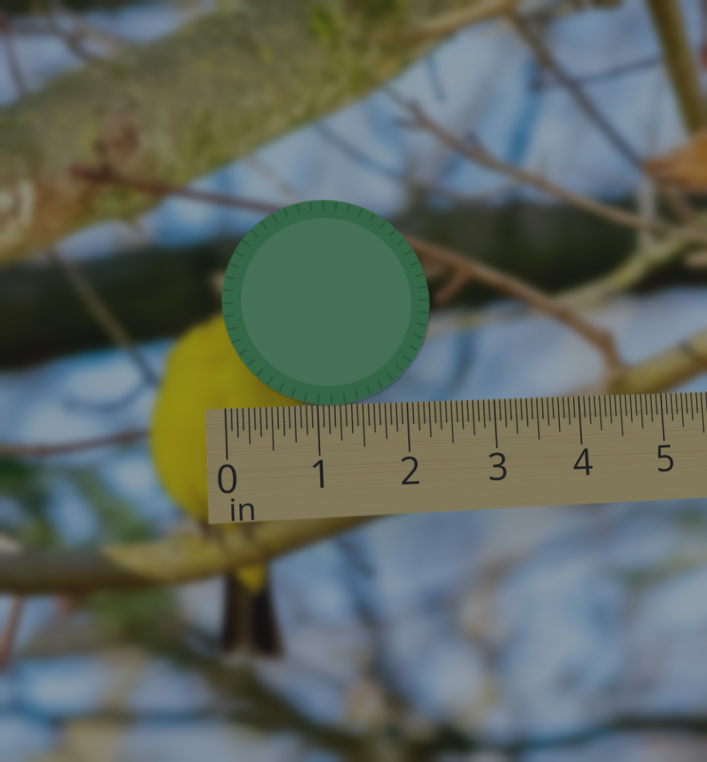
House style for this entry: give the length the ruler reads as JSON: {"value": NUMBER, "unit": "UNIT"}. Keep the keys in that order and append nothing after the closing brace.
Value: {"value": 2.3125, "unit": "in"}
